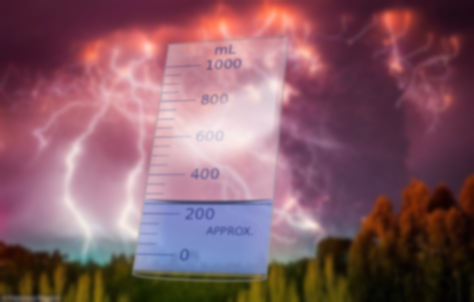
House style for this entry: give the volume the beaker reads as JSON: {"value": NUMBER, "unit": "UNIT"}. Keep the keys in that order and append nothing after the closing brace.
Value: {"value": 250, "unit": "mL"}
